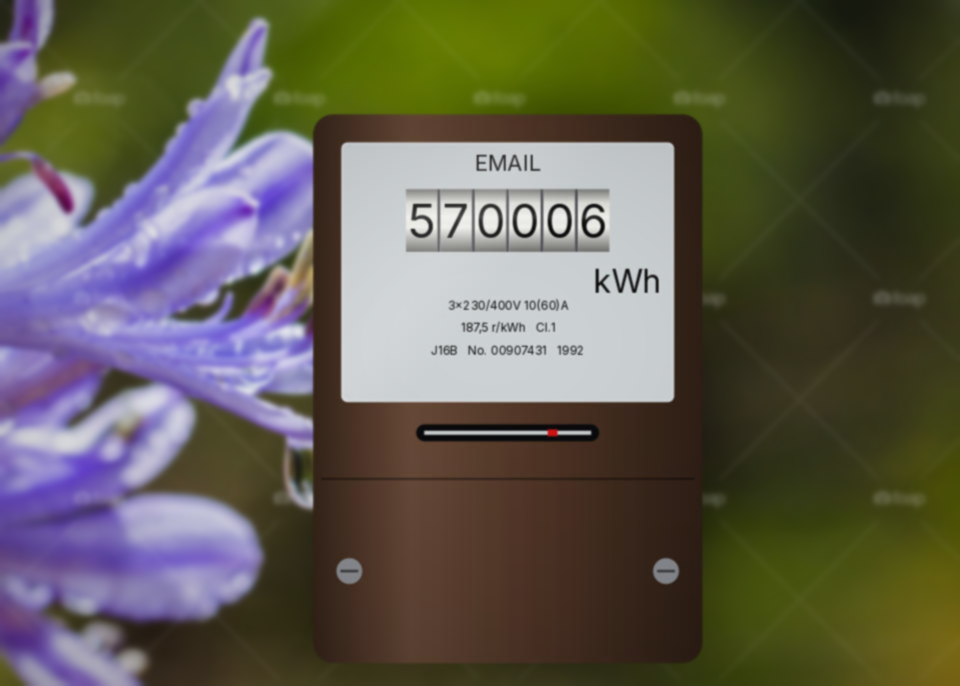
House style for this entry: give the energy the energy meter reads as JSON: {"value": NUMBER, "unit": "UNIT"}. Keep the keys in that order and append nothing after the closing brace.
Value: {"value": 570006, "unit": "kWh"}
